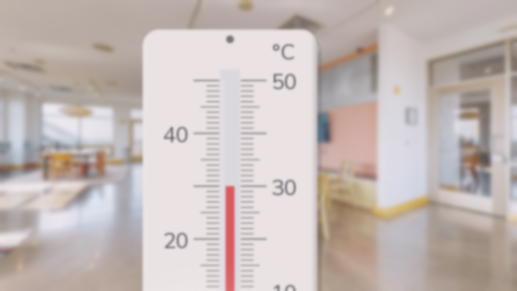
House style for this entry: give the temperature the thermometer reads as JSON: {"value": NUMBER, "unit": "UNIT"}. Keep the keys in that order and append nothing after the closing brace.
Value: {"value": 30, "unit": "°C"}
